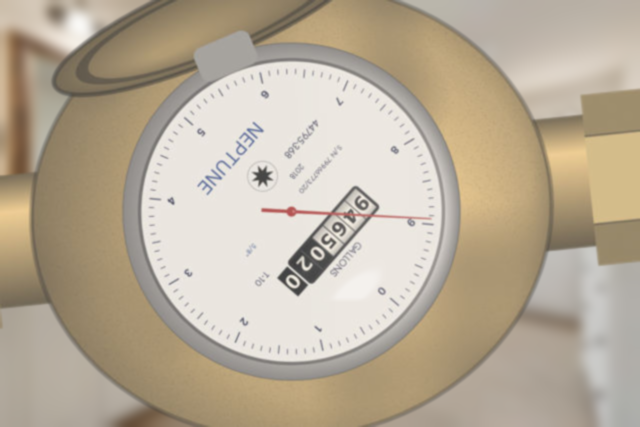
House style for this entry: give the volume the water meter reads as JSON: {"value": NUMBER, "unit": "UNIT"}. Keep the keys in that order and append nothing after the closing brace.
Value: {"value": 9465018.9, "unit": "gal"}
